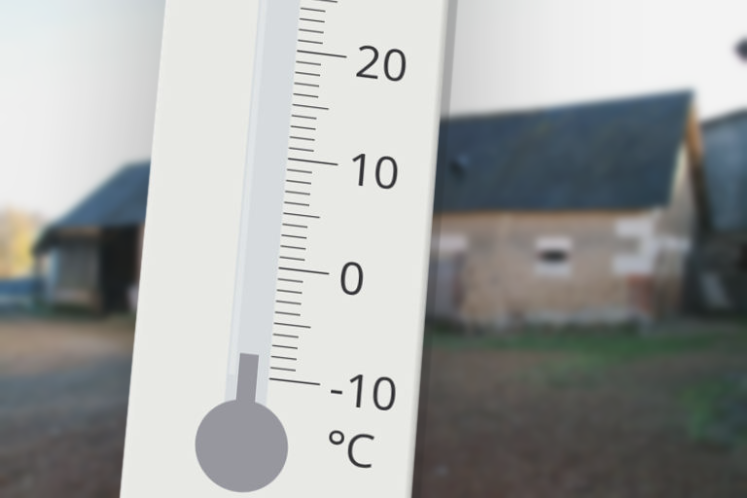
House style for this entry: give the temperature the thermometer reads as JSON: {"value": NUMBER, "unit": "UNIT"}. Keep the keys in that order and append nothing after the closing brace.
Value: {"value": -8, "unit": "°C"}
